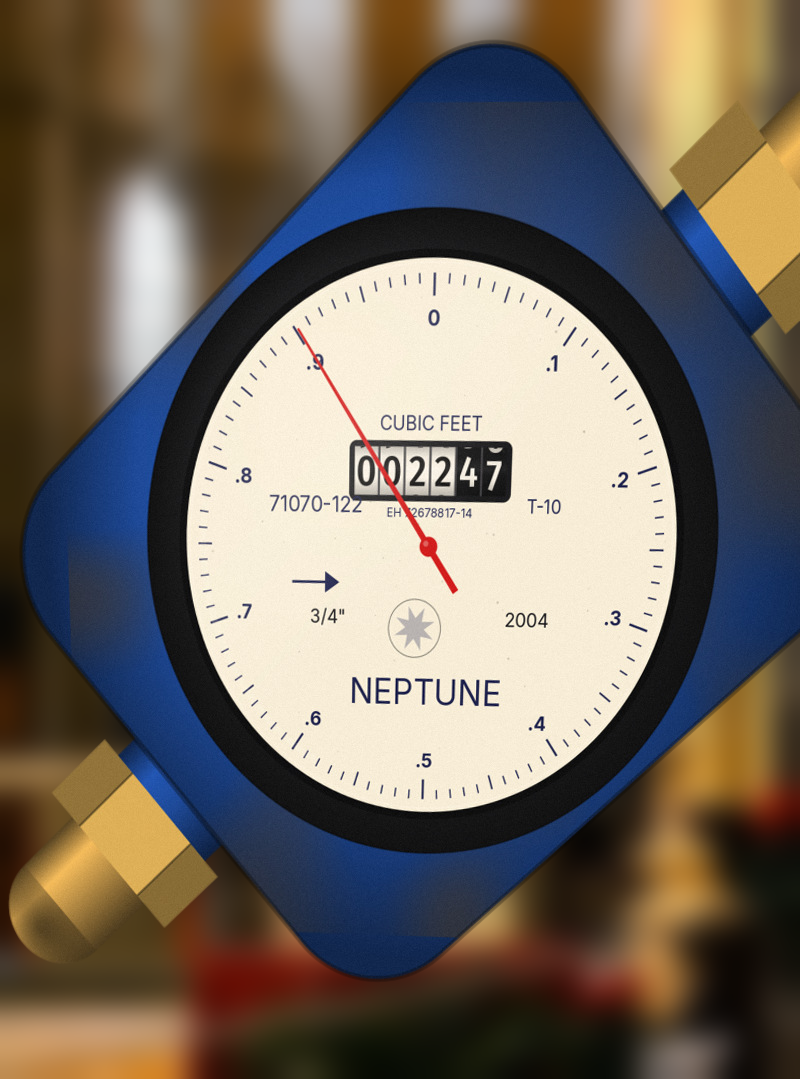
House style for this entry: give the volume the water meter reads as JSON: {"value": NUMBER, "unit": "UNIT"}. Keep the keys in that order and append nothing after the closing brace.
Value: {"value": 2246.90, "unit": "ft³"}
